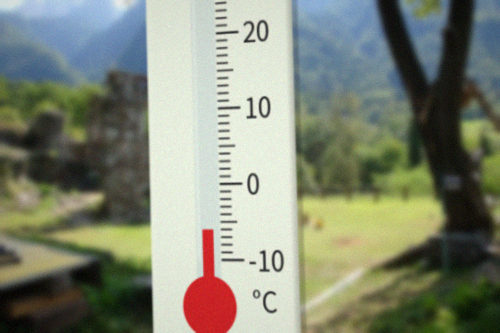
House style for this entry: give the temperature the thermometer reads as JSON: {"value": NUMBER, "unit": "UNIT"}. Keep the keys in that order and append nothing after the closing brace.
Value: {"value": -6, "unit": "°C"}
